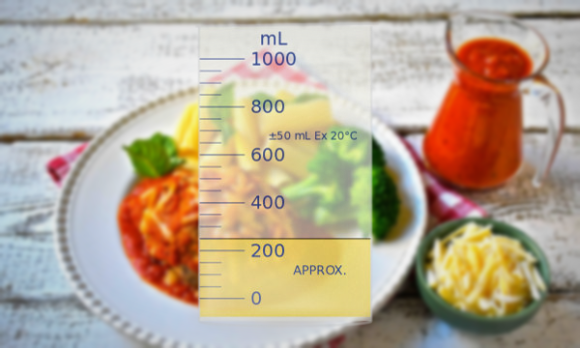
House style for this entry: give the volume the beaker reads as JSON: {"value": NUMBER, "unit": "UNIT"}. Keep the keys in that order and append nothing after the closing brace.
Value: {"value": 250, "unit": "mL"}
